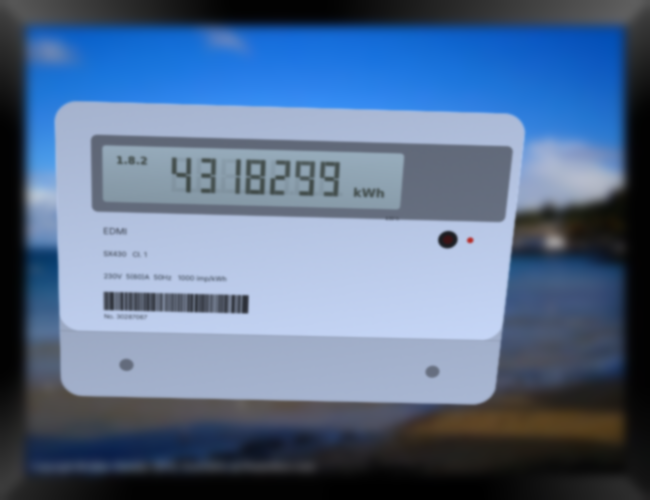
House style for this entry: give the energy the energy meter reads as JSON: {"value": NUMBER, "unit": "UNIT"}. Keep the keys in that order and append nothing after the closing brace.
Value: {"value": 4318299, "unit": "kWh"}
